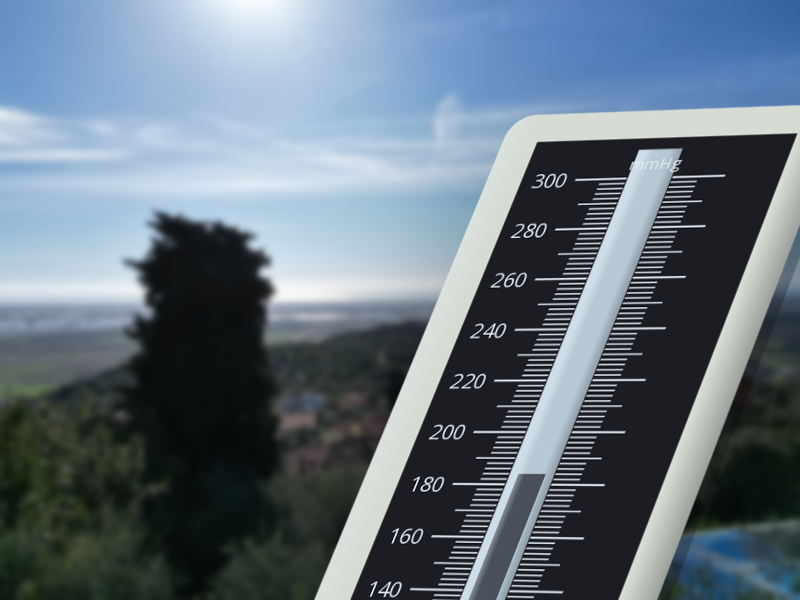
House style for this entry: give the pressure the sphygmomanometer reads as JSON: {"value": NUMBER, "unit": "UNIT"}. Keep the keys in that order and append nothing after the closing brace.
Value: {"value": 184, "unit": "mmHg"}
